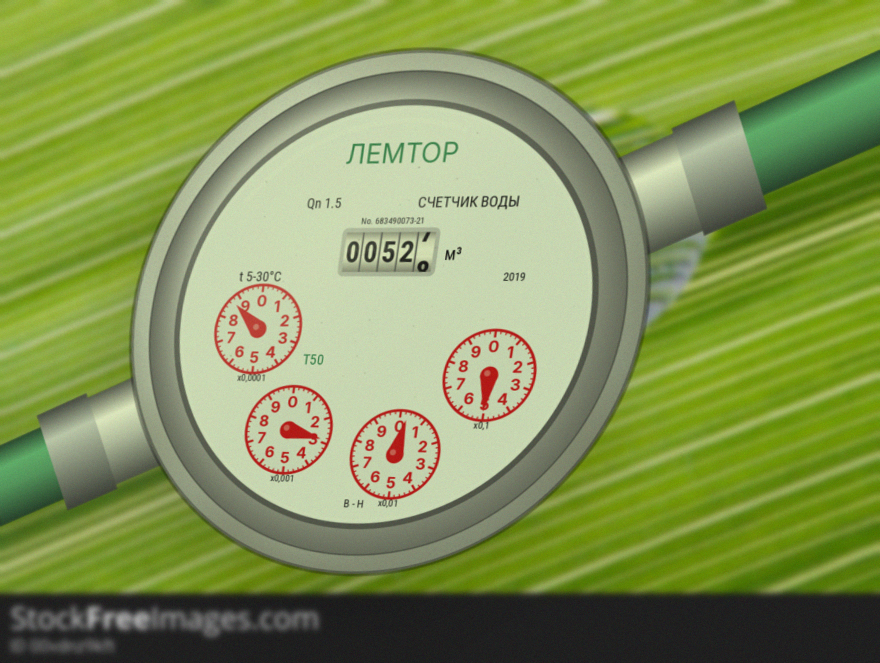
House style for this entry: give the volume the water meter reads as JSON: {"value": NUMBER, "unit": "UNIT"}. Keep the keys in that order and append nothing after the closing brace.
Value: {"value": 527.5028, "unit": "m³"}
